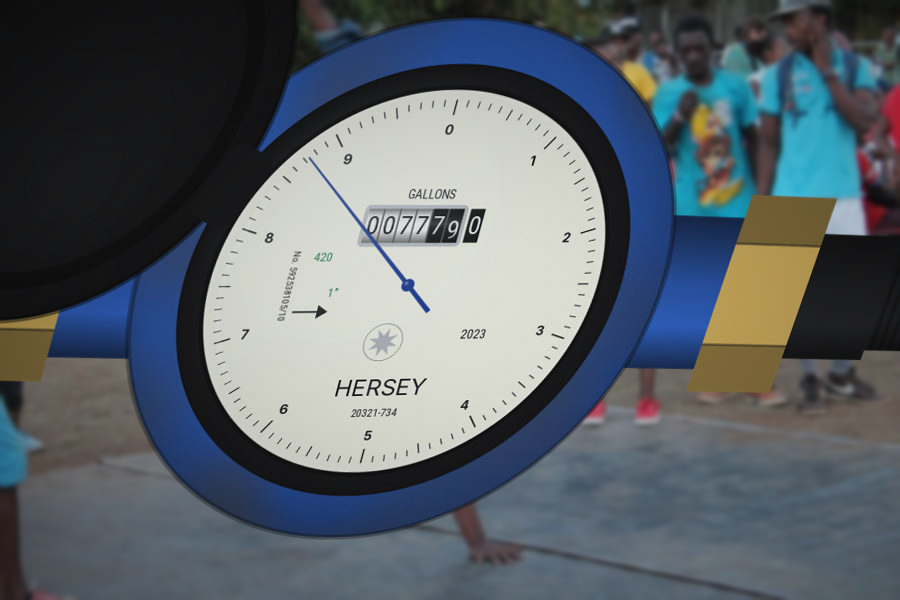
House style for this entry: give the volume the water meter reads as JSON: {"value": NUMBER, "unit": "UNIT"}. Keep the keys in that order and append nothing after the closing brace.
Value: {"value": 77788.7, "unit": "gal"}
